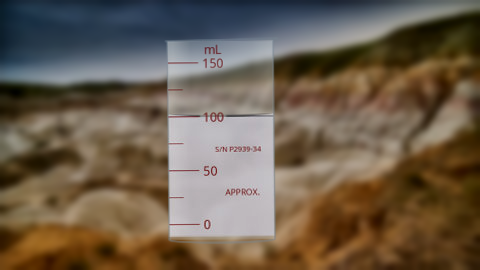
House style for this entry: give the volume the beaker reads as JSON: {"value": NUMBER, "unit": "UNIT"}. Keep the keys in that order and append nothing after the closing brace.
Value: {"value": 100, "unit": "mL"}
